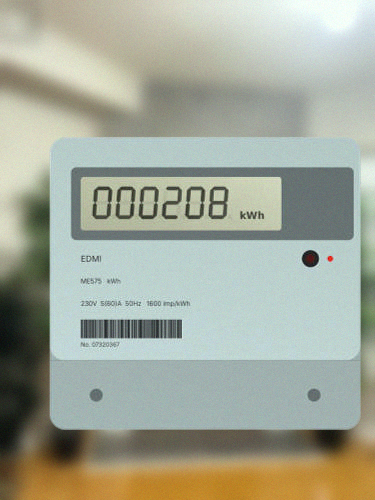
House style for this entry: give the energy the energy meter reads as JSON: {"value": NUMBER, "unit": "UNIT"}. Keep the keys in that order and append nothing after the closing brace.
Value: {"value": 208, "unit": "kWh"}
